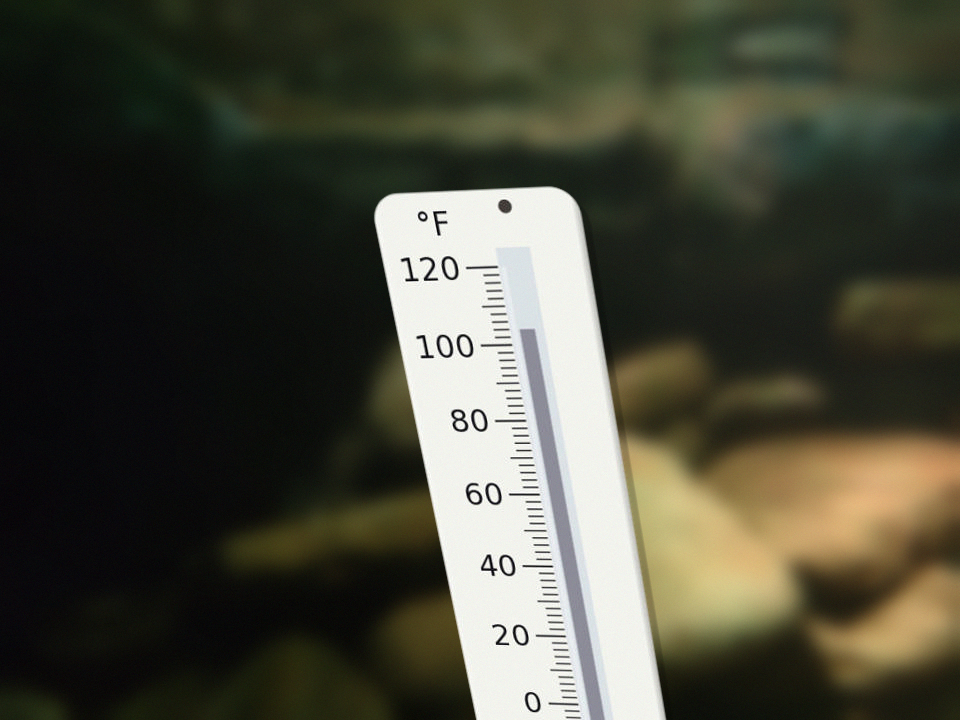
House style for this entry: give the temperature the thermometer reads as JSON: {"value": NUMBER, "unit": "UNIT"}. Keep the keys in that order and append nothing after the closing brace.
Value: {"value": 104, "unit": "°F"}
